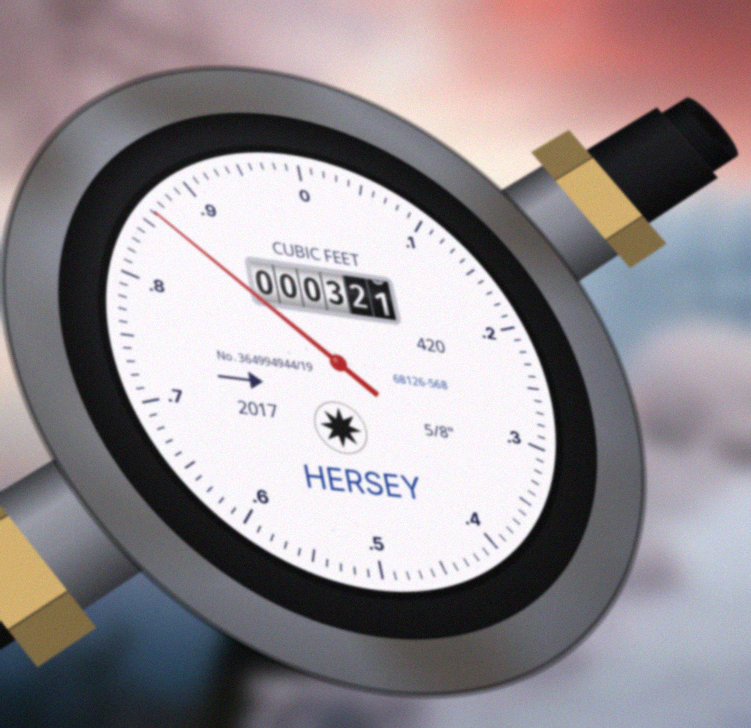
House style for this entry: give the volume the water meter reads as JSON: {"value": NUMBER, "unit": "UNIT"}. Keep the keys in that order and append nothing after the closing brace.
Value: {"value": 320.86, "unit": "ft³"}
